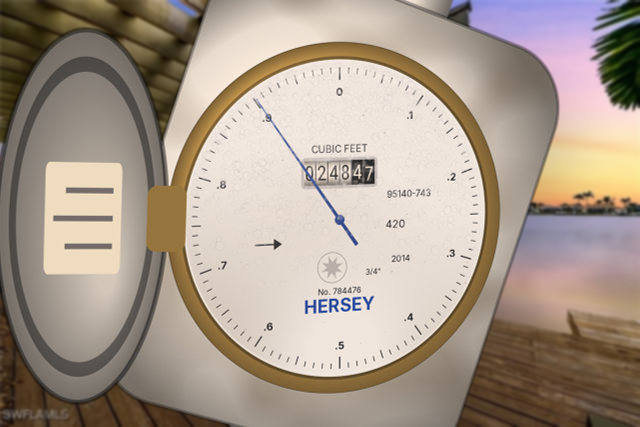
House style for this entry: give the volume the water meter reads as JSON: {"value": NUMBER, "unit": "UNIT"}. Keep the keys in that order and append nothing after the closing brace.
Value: {"value": 24846.90, "unit": "ft³"}
